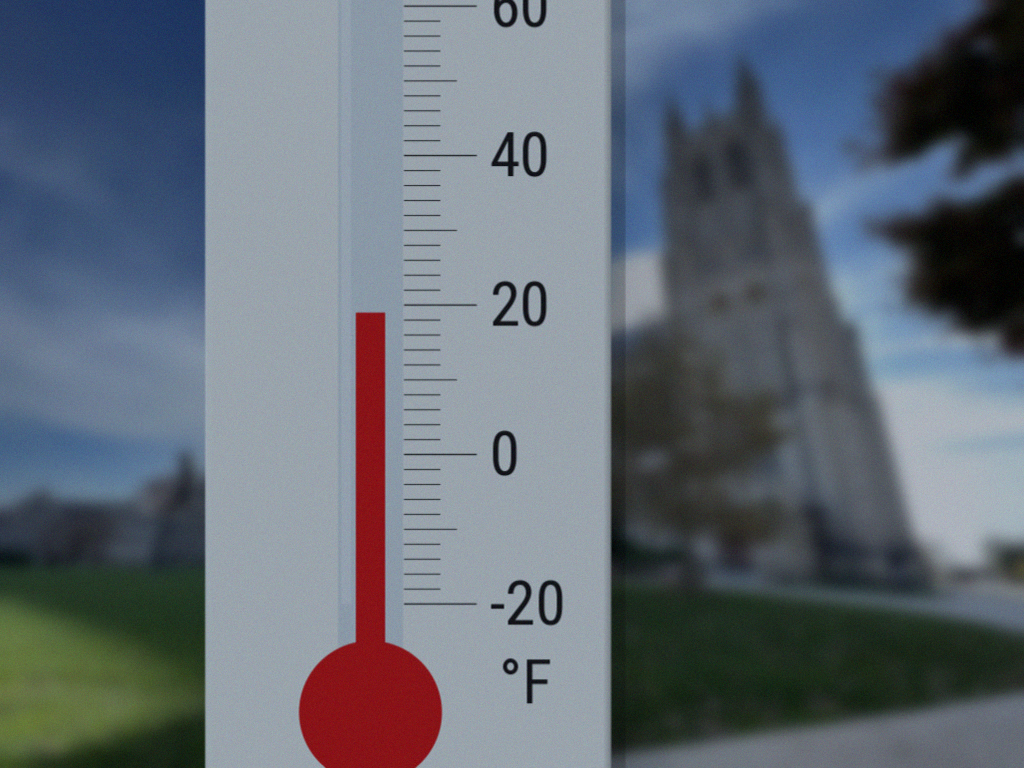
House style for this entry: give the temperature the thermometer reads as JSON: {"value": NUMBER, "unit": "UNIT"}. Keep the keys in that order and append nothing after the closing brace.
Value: {"value": 19, "unit": "°F"}
